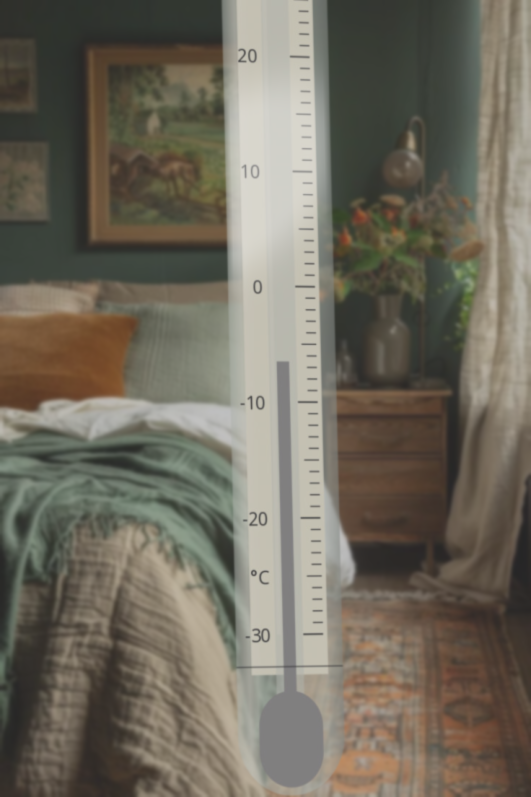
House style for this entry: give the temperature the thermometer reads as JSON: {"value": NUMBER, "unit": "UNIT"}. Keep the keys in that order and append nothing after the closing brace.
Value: {"value": -6.5, "unit": "°C"}
